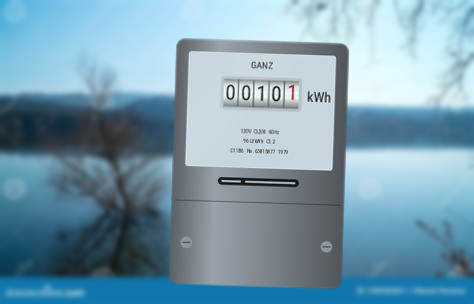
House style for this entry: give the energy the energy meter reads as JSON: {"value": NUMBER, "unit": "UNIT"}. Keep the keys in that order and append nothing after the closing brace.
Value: {"value": 10.1, "unit": "kWh"}
